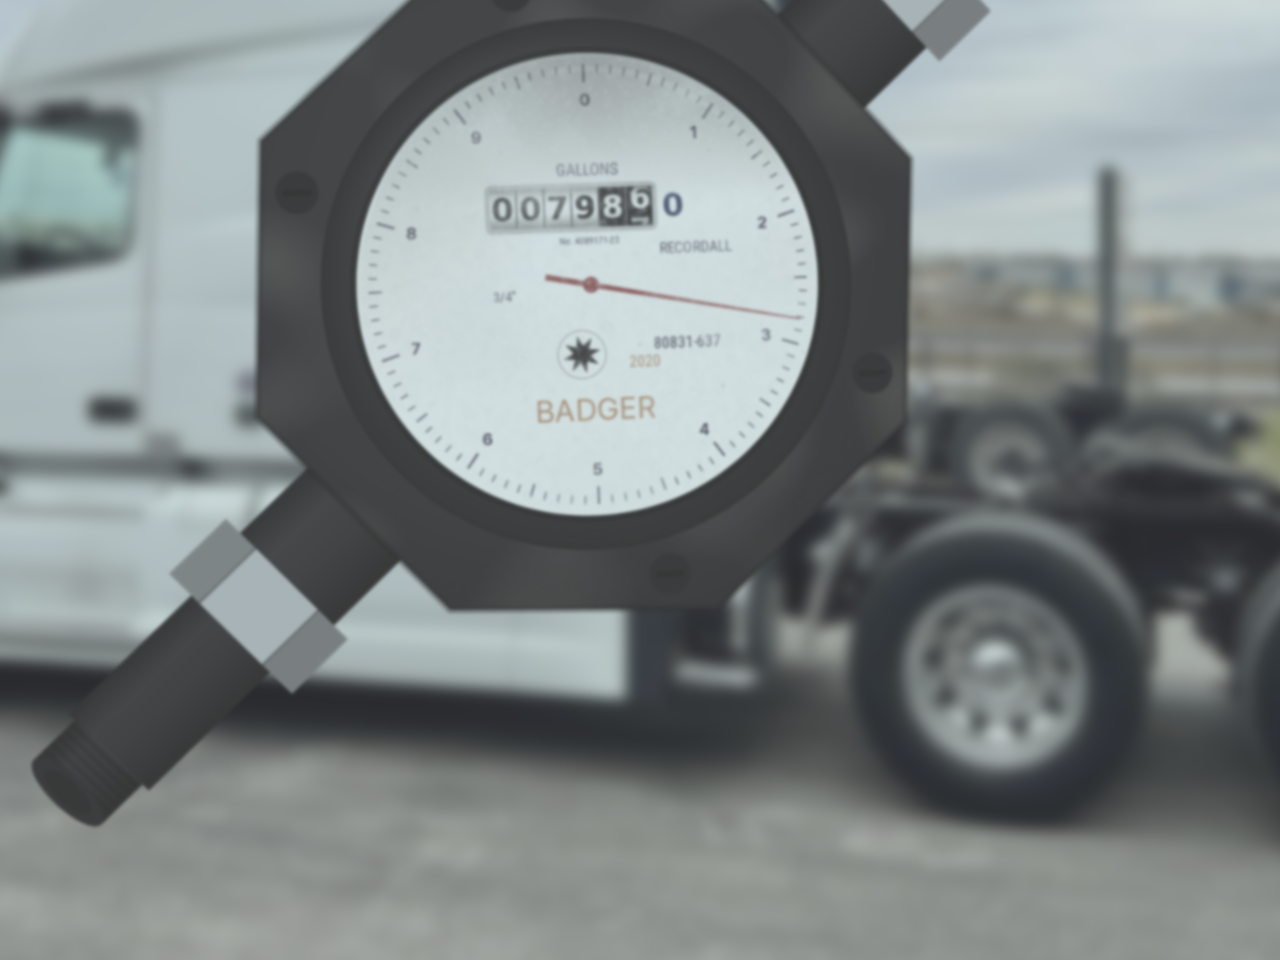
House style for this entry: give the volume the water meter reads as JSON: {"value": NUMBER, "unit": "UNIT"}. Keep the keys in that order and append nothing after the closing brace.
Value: {"value": 79862.8, "unit": "gal"}
